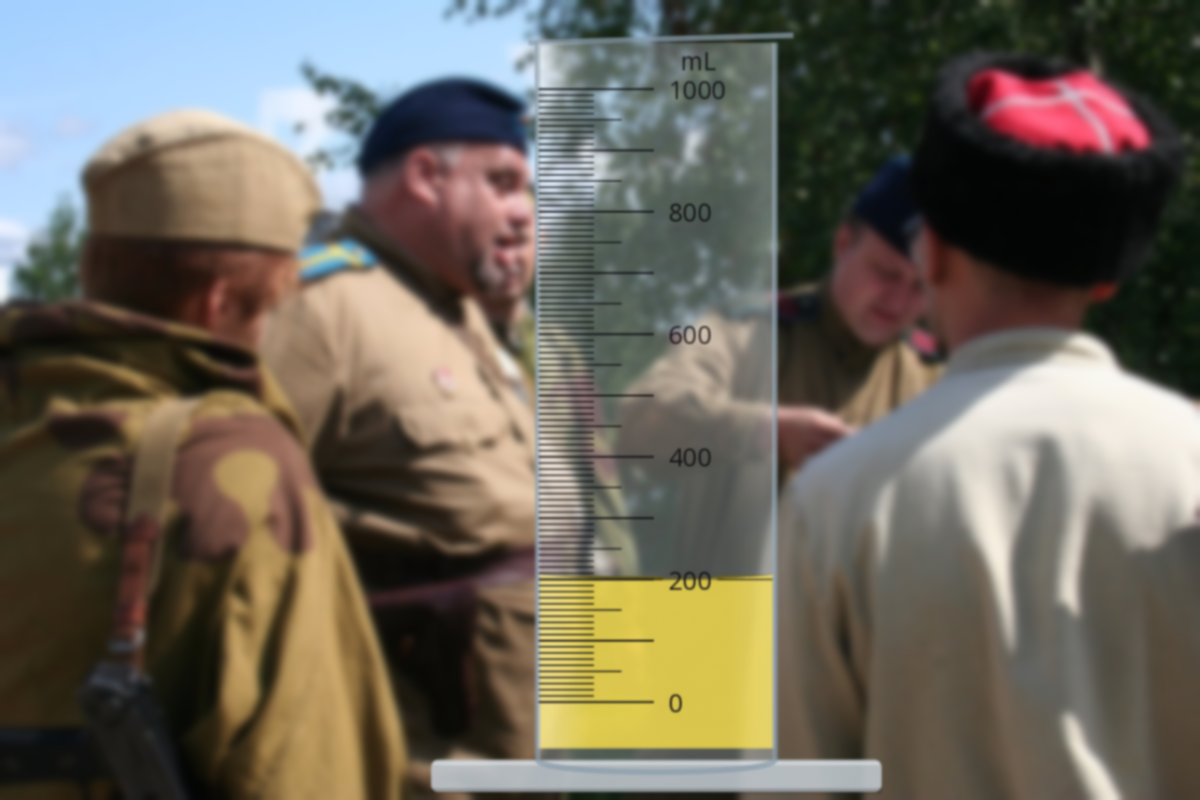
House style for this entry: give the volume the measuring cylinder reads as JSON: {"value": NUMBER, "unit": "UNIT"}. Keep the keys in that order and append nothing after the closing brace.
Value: {"value": 200, "unit": "mL"}
